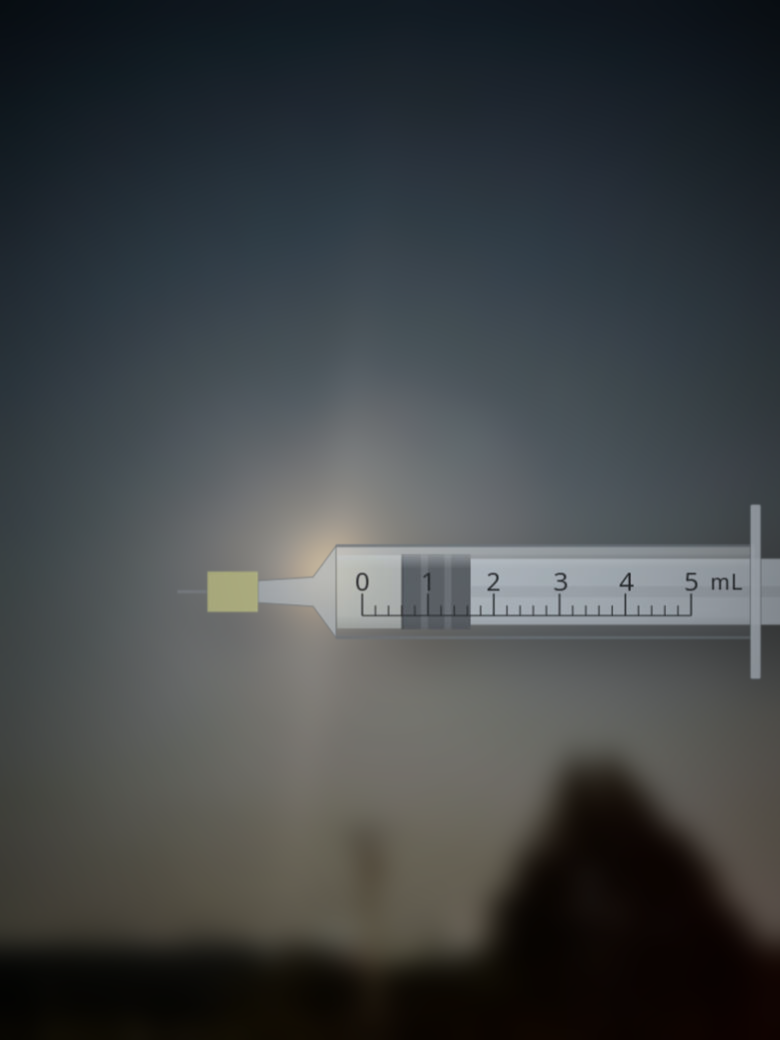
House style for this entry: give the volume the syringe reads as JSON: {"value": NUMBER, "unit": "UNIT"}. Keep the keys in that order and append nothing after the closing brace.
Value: {"value": 0.6, "unit": "mL"}
